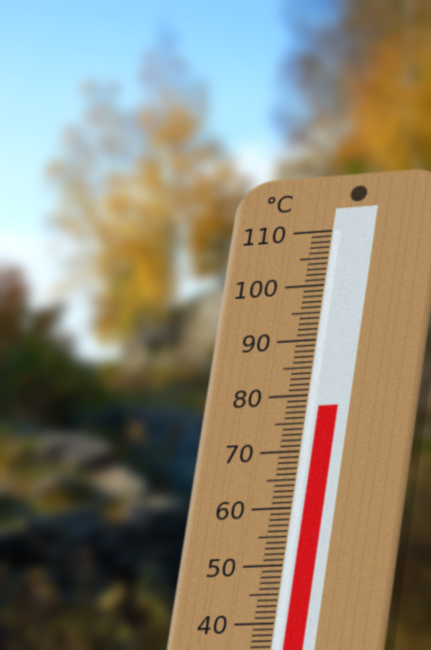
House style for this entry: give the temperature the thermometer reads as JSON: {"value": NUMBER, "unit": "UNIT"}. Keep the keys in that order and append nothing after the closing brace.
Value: {"value": 78, "unit": "°C"}
